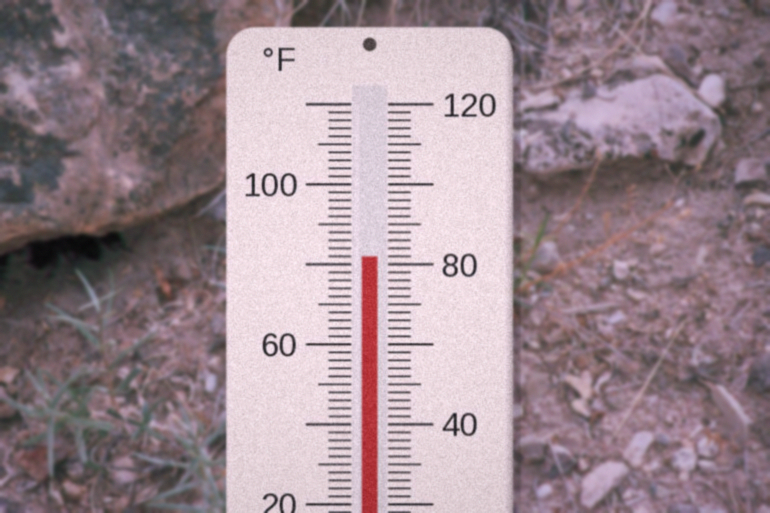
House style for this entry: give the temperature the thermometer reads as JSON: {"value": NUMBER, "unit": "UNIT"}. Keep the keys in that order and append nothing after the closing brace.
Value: {"value": 82, "unit": "°F"}
